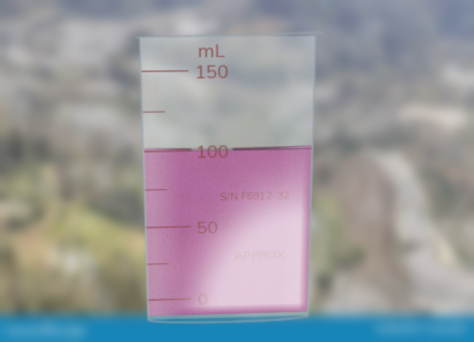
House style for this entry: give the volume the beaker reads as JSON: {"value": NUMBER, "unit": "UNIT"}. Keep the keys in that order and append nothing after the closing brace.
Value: {"value": 100, "unit": "mL"}
